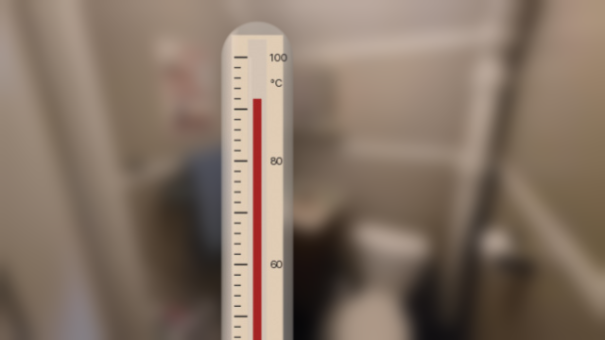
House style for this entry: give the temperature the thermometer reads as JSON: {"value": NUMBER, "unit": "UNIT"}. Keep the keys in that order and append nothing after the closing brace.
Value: {"value": 92, "unit": "°C"}
